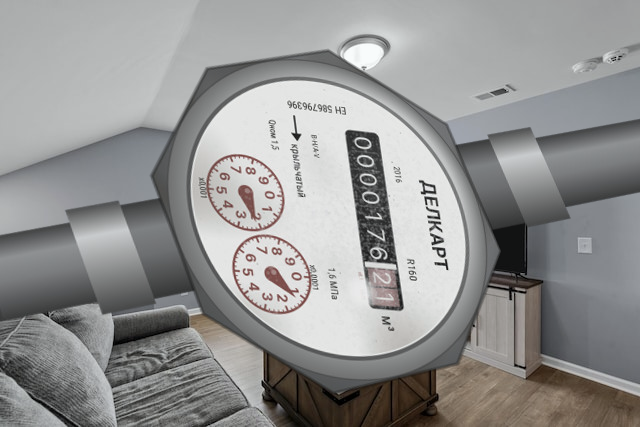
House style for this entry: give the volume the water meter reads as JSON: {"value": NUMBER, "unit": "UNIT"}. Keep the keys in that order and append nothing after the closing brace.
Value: {"value": 176.2121, "unit": "m³"}
